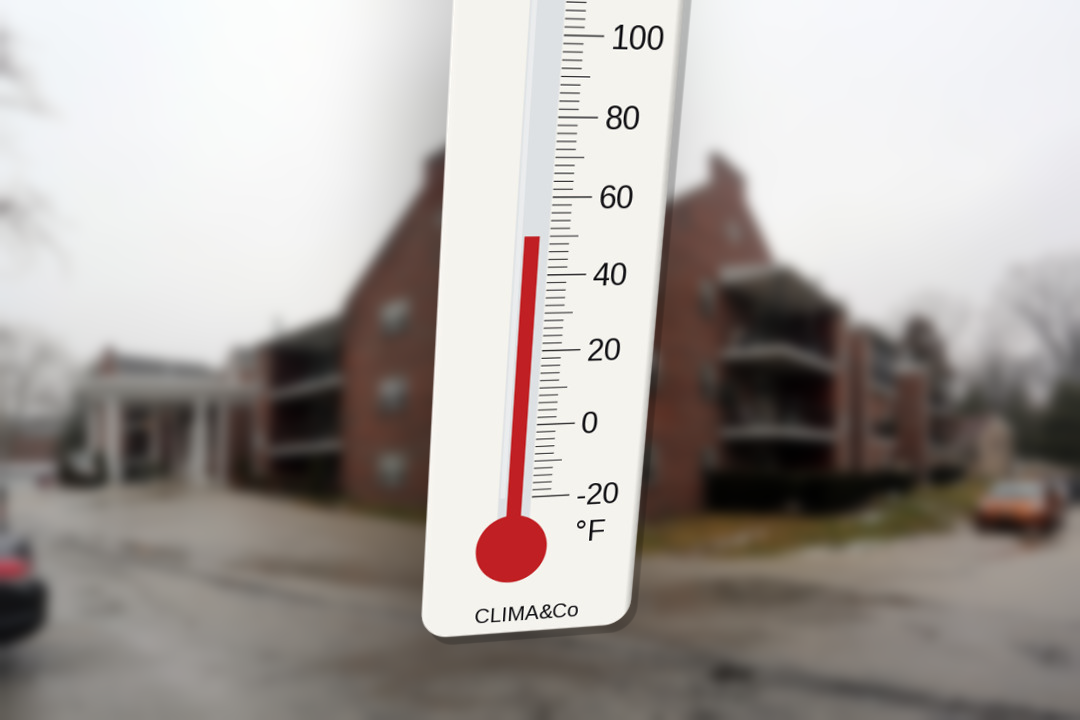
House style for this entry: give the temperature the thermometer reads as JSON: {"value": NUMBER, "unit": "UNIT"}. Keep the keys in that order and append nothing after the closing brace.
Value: {"value": 50, "unit": "°F"}
